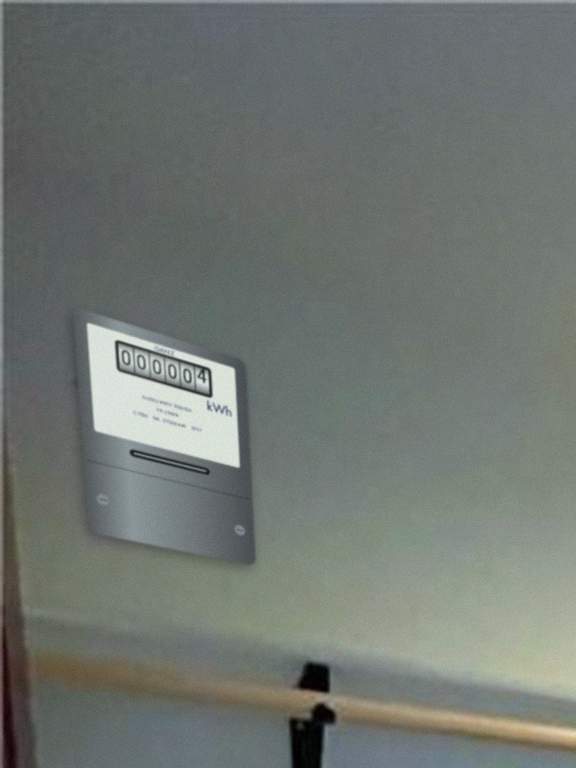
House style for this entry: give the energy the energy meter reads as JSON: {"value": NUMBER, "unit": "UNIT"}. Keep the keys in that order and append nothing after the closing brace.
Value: {"value": 4, "unit": "kWh"}
